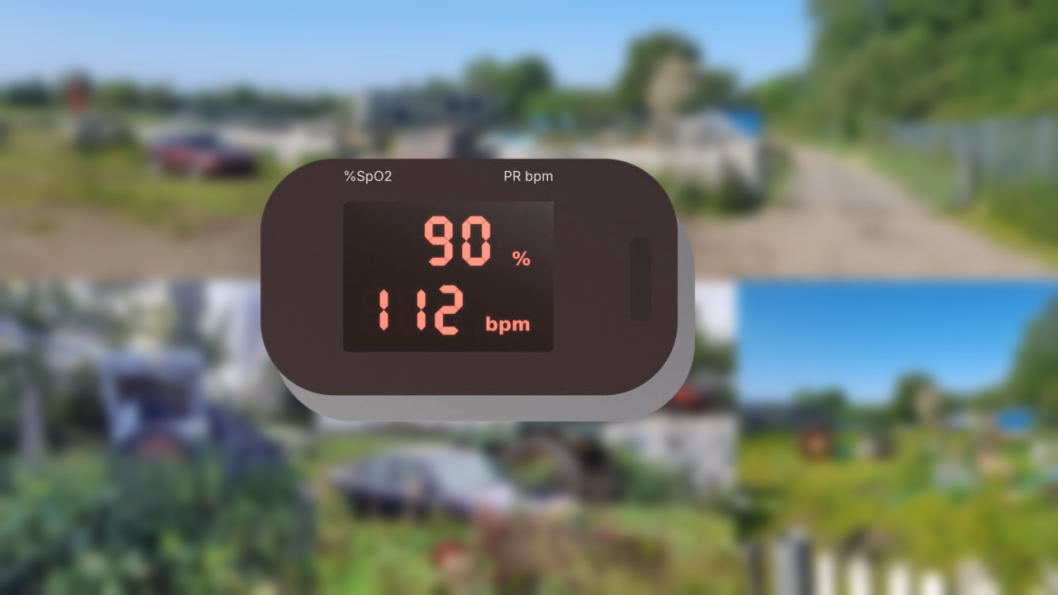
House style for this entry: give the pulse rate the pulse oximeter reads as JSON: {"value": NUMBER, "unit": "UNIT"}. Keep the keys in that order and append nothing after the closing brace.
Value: {"value": 112, "unit": "bpm"}
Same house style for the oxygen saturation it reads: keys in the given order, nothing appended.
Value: {"value": 90, "unit": "%"}
